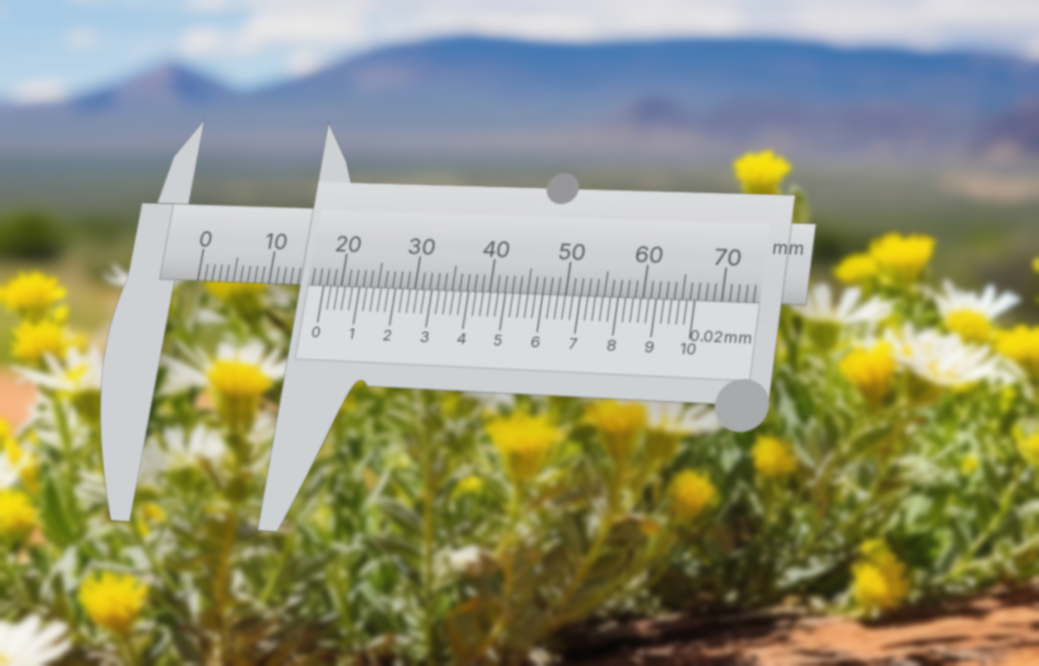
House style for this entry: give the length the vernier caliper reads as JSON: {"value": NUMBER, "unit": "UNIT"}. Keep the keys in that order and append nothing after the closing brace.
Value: {"value": 17.6, "unit": "mm"}
